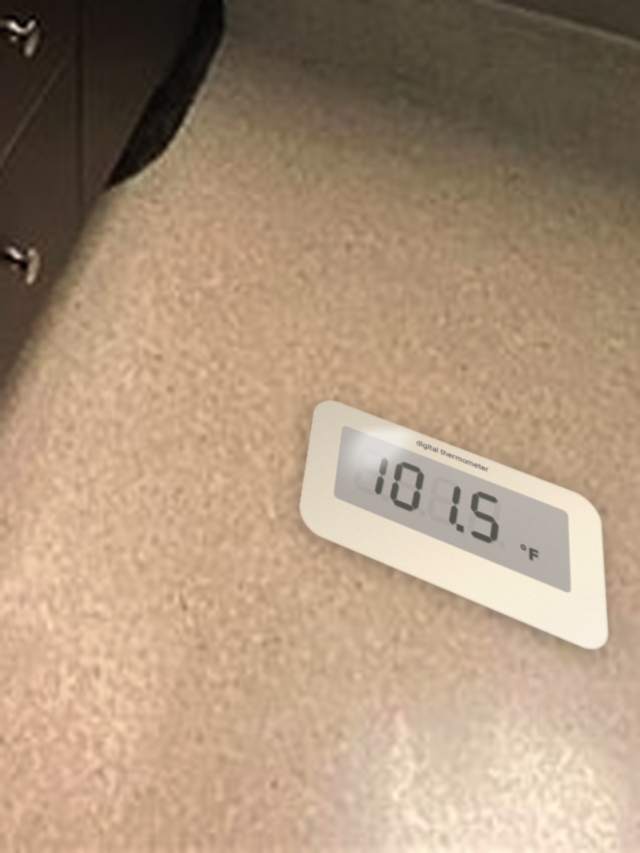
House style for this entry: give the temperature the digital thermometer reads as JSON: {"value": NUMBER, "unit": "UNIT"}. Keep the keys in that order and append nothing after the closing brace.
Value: {"value": 101.5, "unit": "°F"}
